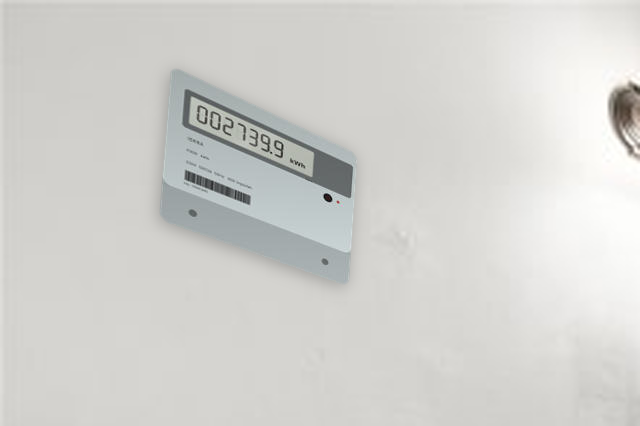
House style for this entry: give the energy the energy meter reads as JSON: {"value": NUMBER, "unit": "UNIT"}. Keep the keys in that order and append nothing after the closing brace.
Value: {"value": 2739.9, "unit": "kWh"}
